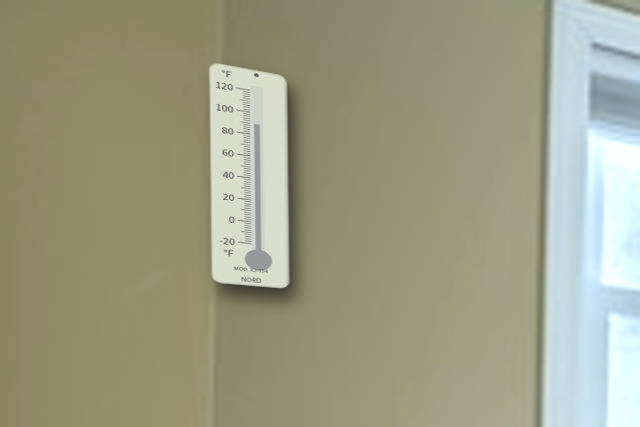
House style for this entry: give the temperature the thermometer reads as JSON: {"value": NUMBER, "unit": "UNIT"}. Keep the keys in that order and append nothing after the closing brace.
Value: {"value": 90, "unit": "°F"}
